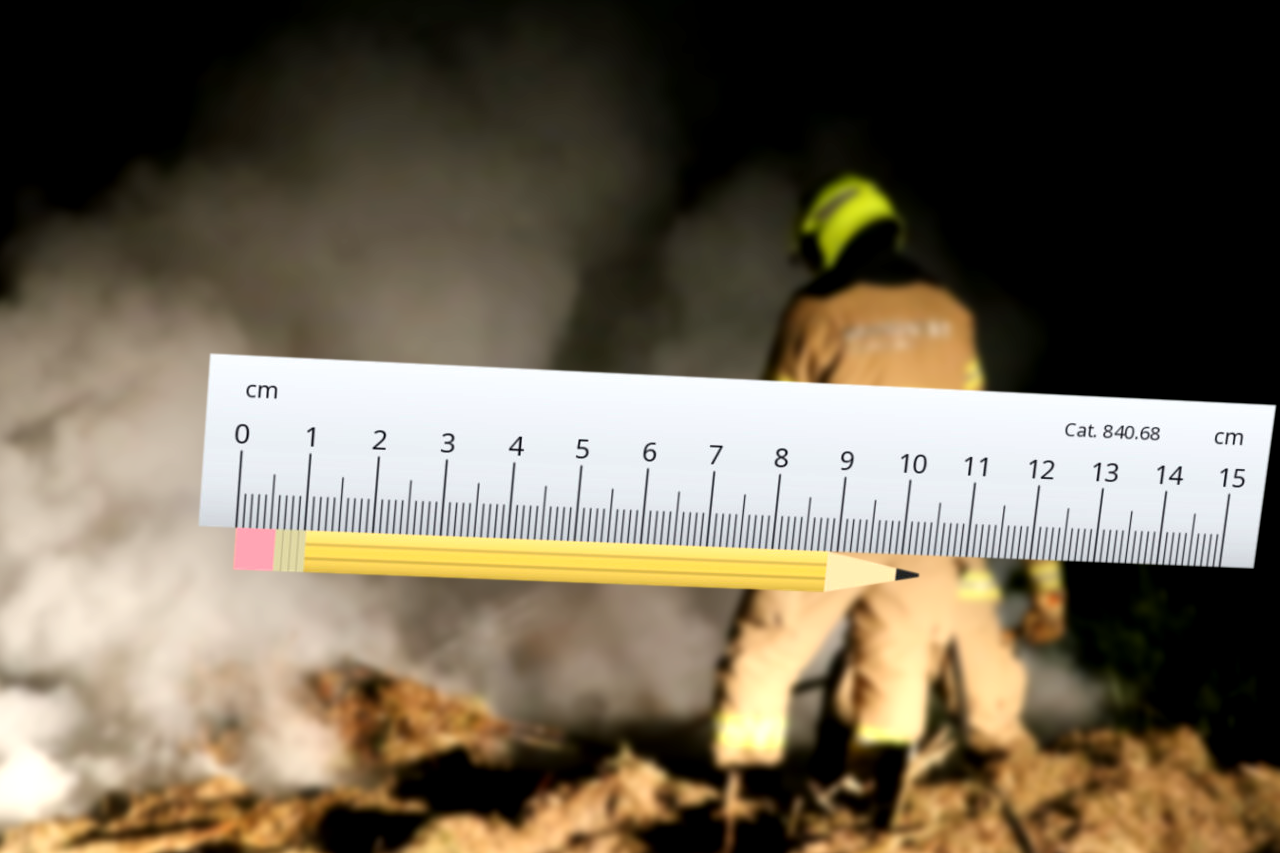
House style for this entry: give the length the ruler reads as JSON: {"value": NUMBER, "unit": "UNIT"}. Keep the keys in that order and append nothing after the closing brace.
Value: {"value": 10.3, "unit": "cm"}
